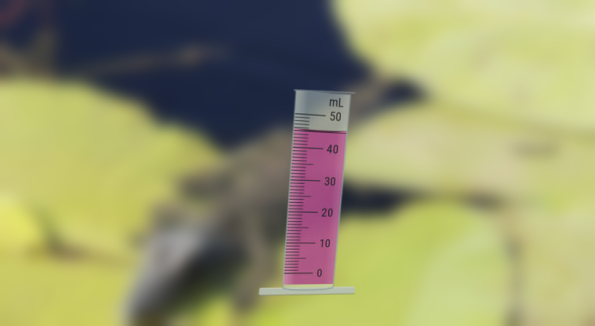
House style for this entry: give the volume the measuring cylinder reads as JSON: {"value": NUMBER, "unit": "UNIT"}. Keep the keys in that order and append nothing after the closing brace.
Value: {"value": 45, "unit": "mL"}
